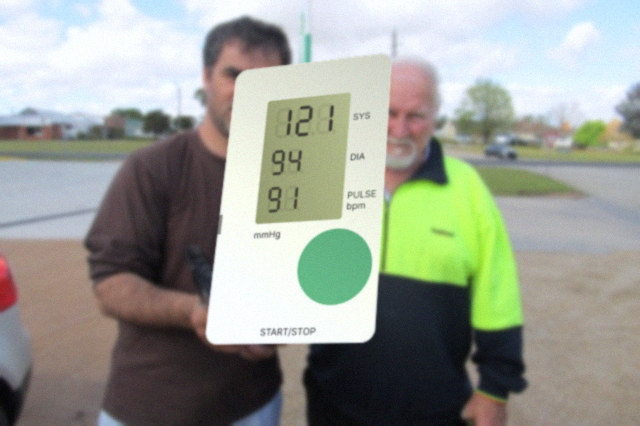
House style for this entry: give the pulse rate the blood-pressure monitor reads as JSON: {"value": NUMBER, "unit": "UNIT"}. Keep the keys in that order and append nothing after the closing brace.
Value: {"value": 91, "unit": "bpm"}
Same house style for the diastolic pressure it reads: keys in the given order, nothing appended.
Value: {"value": 94, "unit": "mmHg"}
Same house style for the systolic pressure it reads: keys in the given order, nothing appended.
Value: {"value": 121, "unit": "mmHg"}
